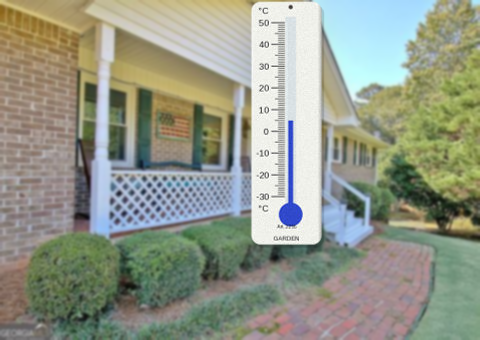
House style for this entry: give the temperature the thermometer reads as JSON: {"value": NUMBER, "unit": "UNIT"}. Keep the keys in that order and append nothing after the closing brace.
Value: {"value": 5, "unit": "°C"}
